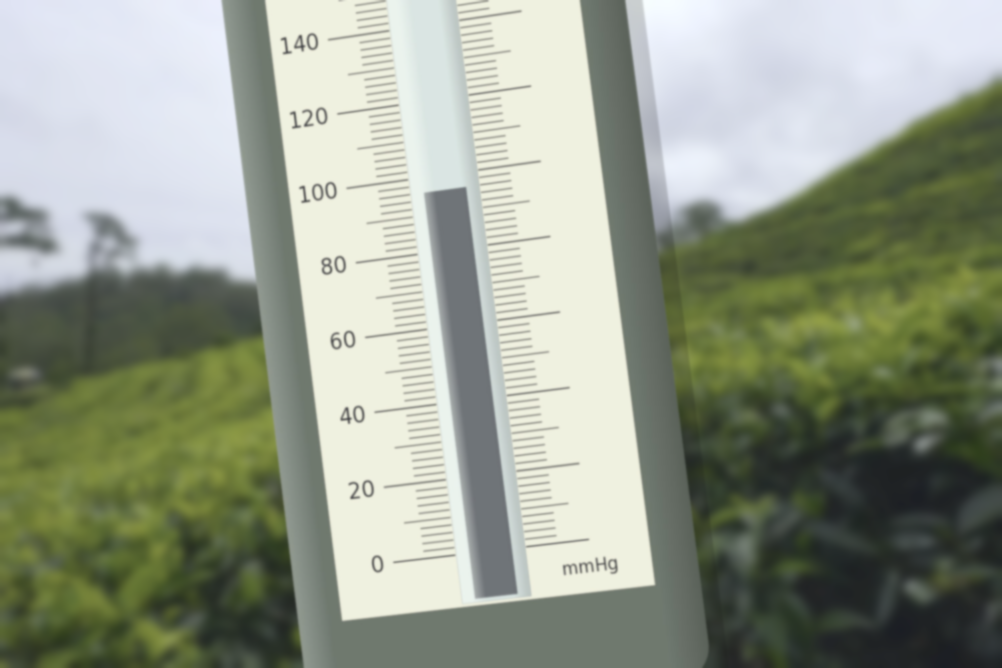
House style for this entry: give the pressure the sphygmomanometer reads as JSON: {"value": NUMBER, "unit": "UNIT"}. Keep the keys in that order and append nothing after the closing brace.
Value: {"value": 96, "unit": "mmHg"}
